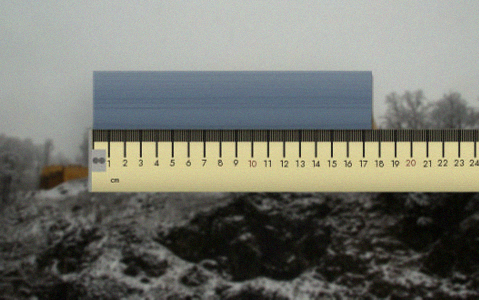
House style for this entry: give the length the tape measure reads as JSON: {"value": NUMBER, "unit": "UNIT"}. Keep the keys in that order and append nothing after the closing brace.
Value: {"value": 17.5, "unit": "cm"}
